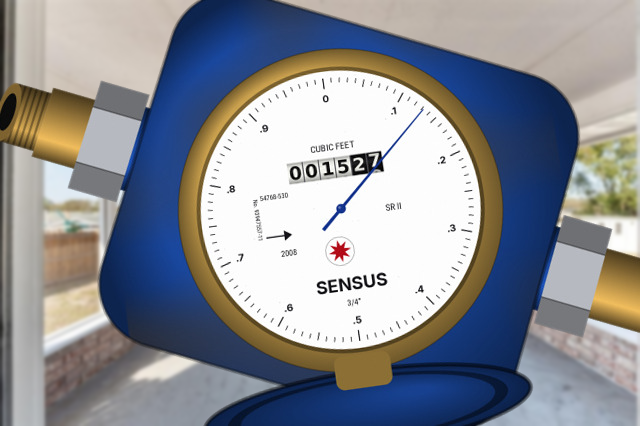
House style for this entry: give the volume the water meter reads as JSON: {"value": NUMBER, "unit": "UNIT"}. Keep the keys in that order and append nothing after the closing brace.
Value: {"value": 1527.13, "unit": "ft³"}
